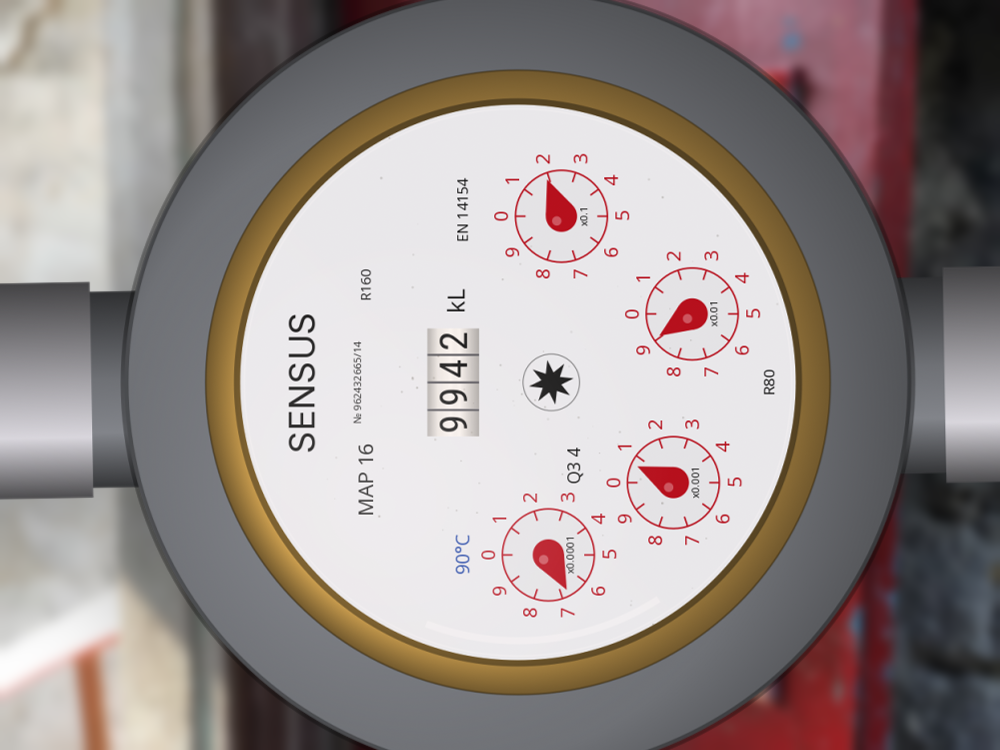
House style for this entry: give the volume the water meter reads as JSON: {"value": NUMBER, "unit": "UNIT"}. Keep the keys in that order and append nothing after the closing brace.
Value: {"value": 9942.1906, "unit": "kL"}
